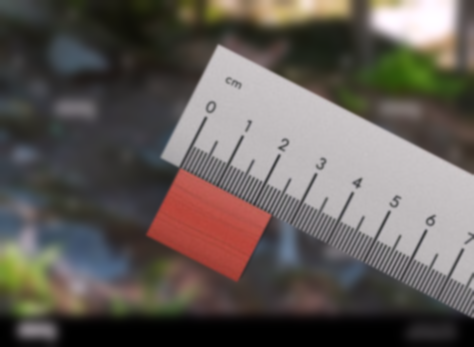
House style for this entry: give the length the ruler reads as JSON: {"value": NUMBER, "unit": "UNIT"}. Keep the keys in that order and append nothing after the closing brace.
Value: {"value": 2.5, "unit": "cm"}
